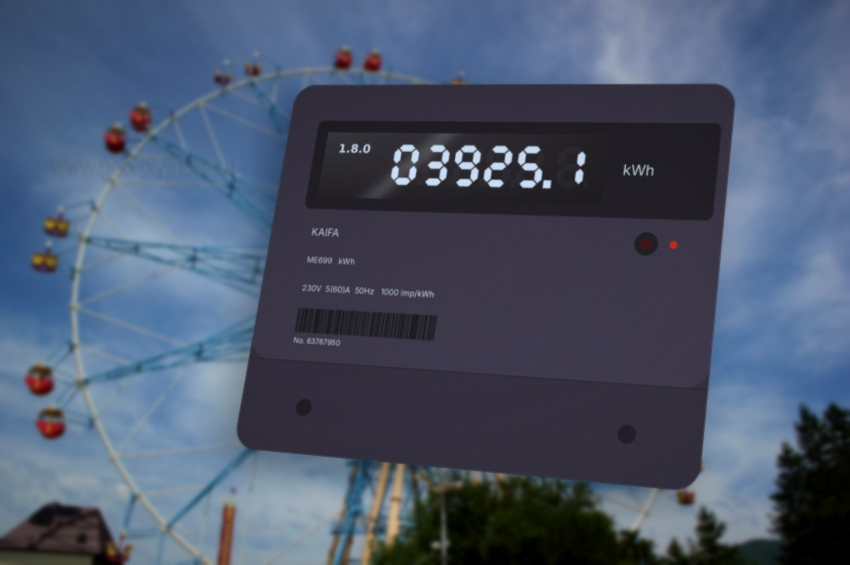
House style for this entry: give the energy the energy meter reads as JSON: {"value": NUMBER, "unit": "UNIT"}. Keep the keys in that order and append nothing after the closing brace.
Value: {"value": 3925.1, "unit": "kWh"}
